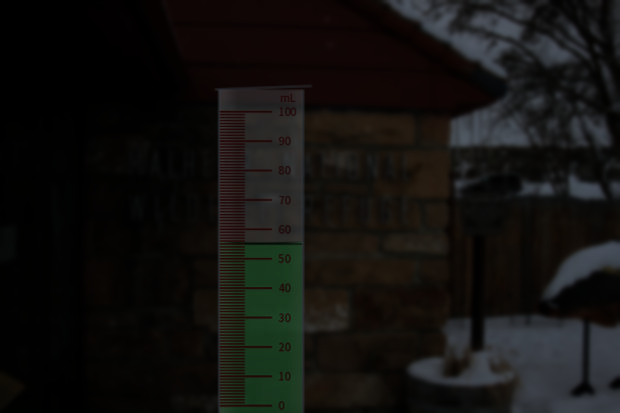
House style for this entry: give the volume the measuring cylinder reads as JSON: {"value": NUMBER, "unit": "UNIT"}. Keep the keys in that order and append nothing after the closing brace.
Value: {"value": 55, "unit": "mL"}
